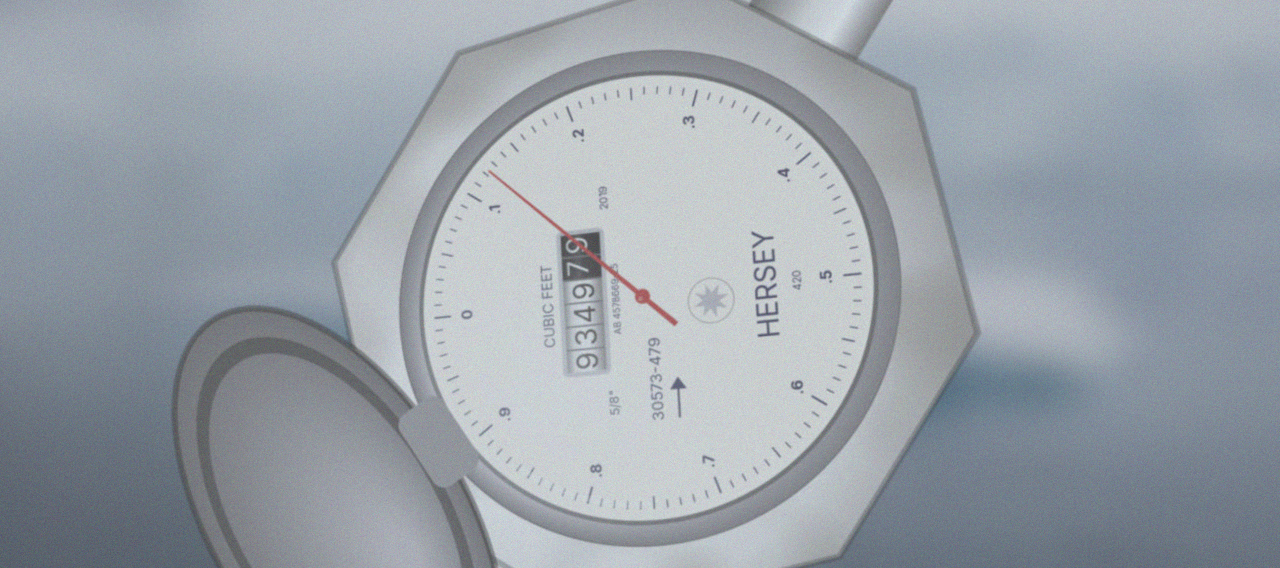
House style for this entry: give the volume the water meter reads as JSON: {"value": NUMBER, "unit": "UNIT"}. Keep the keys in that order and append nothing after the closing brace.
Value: {"value": 934979.12, "unit": "ft³"}
